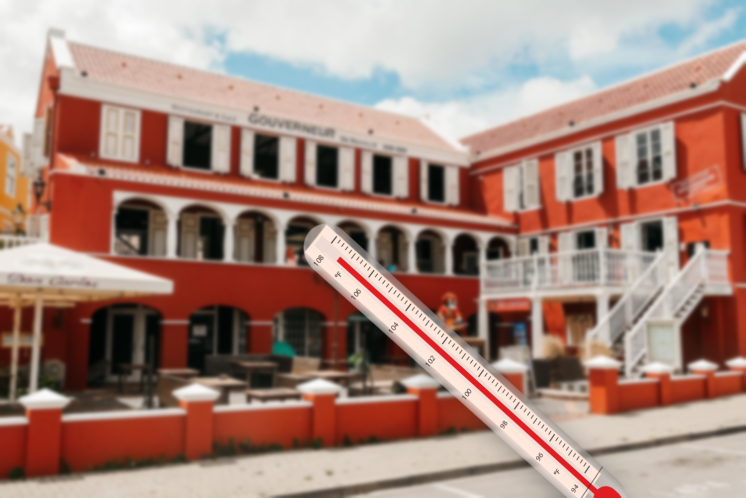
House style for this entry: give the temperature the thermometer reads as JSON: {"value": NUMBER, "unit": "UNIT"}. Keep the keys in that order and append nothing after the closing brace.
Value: {"value": 107.4, "unit": "°F"}
